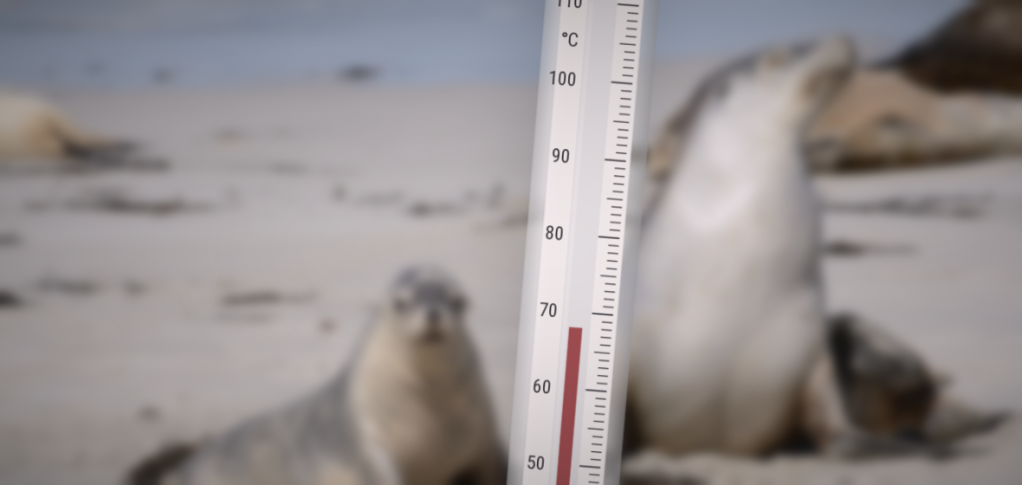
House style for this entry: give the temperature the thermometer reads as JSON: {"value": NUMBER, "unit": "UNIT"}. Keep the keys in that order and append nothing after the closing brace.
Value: {"value": 68, "unit": "°C"}
